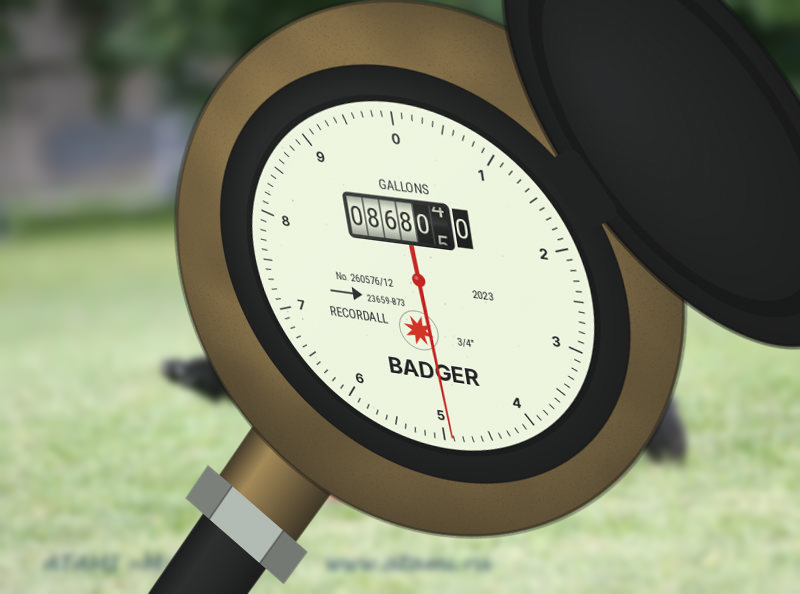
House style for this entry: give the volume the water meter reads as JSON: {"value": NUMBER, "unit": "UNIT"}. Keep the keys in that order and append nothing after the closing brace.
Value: {"value": 868044.9, "unit": "gal"}
